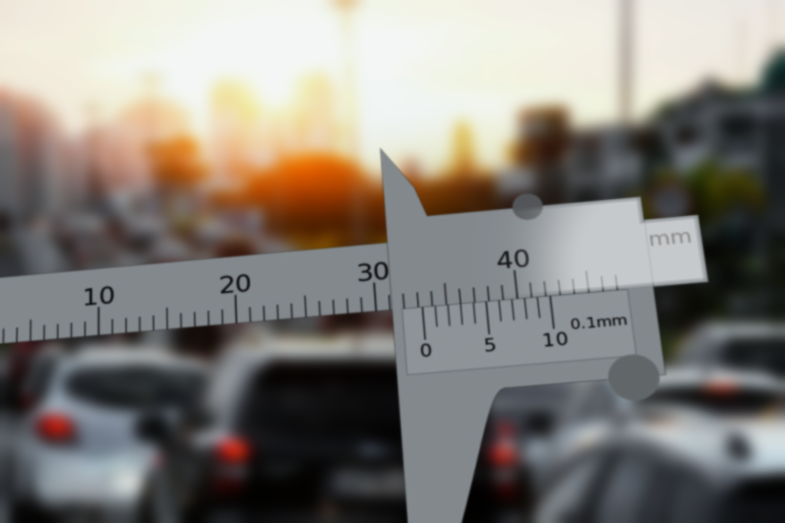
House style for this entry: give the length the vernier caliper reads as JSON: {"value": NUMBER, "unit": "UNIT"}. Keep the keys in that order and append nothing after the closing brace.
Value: {"value": 33.3, "unit": "mm"}
